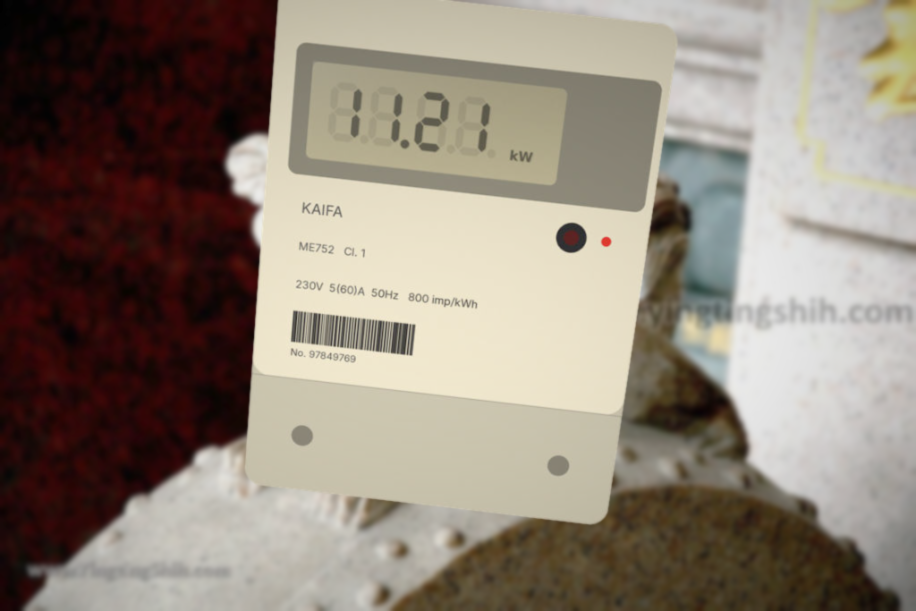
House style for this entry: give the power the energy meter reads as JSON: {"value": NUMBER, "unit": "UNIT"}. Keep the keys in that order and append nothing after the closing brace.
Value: {"value": 11.21, "unit": "kW"}
